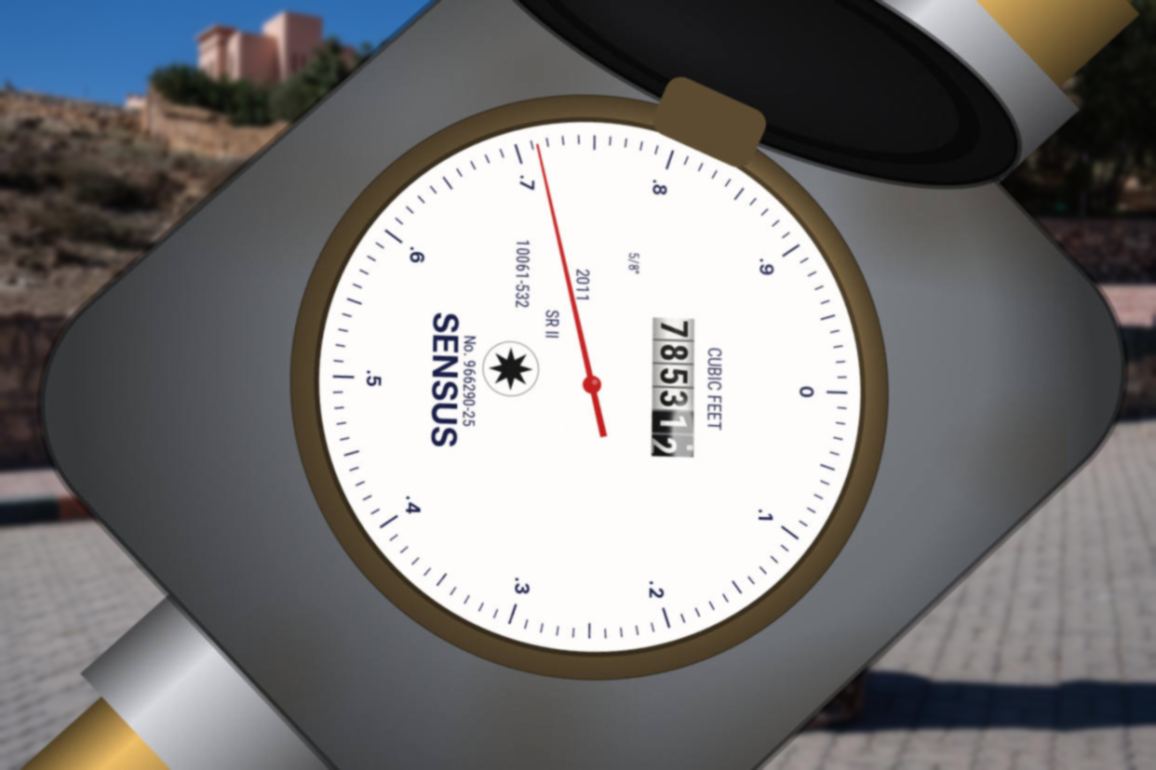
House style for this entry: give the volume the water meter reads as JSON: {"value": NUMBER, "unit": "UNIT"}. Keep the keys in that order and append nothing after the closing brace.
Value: {"value": 785311.71, "unit": "ft³"}
